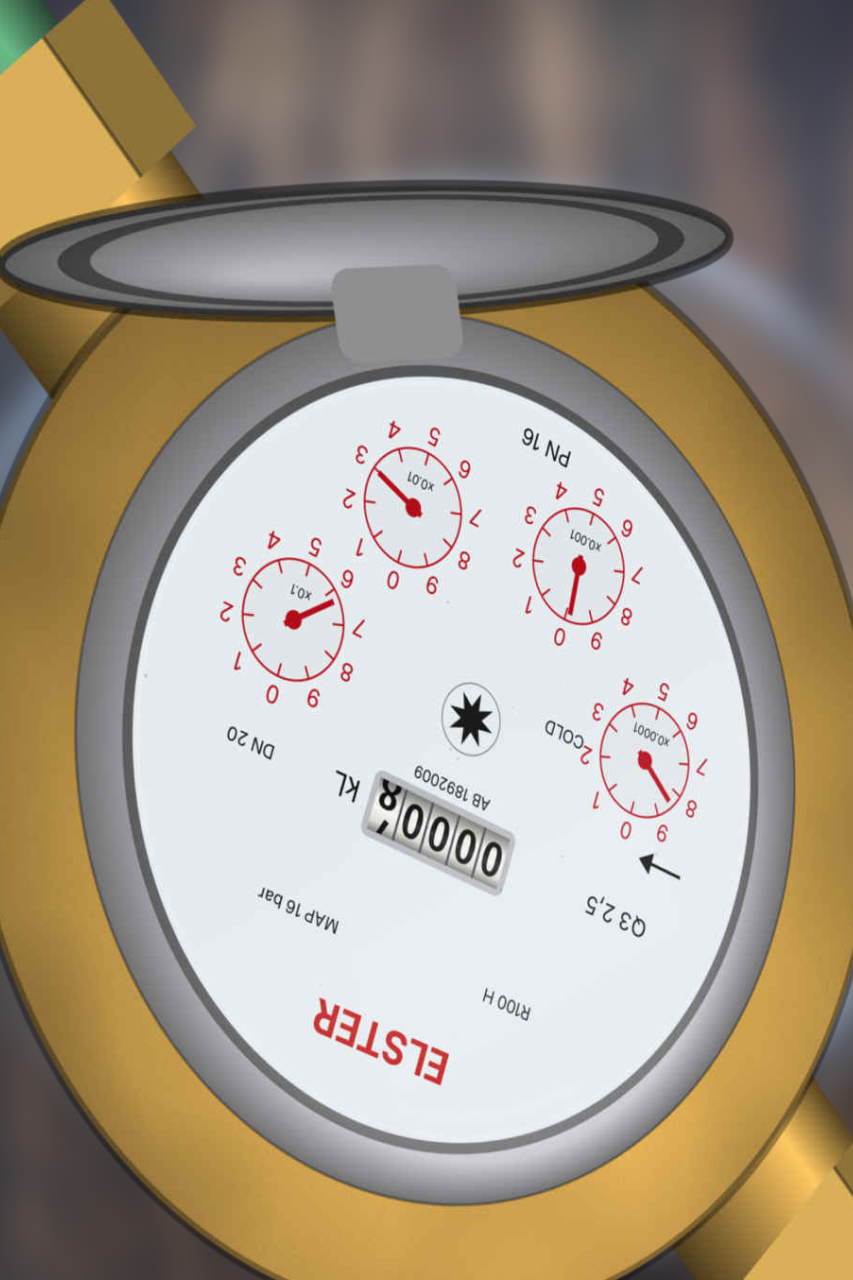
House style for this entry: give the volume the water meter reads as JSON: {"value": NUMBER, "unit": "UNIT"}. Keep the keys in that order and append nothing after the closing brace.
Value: {"value": 7.6298, "unit": "kL"}
